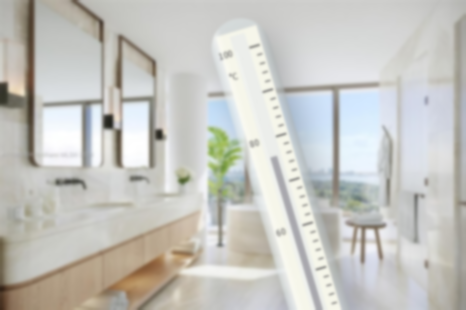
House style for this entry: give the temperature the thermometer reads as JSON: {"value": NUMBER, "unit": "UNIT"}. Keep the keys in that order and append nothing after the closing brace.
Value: {"value": 76, "unit": "°C"}
